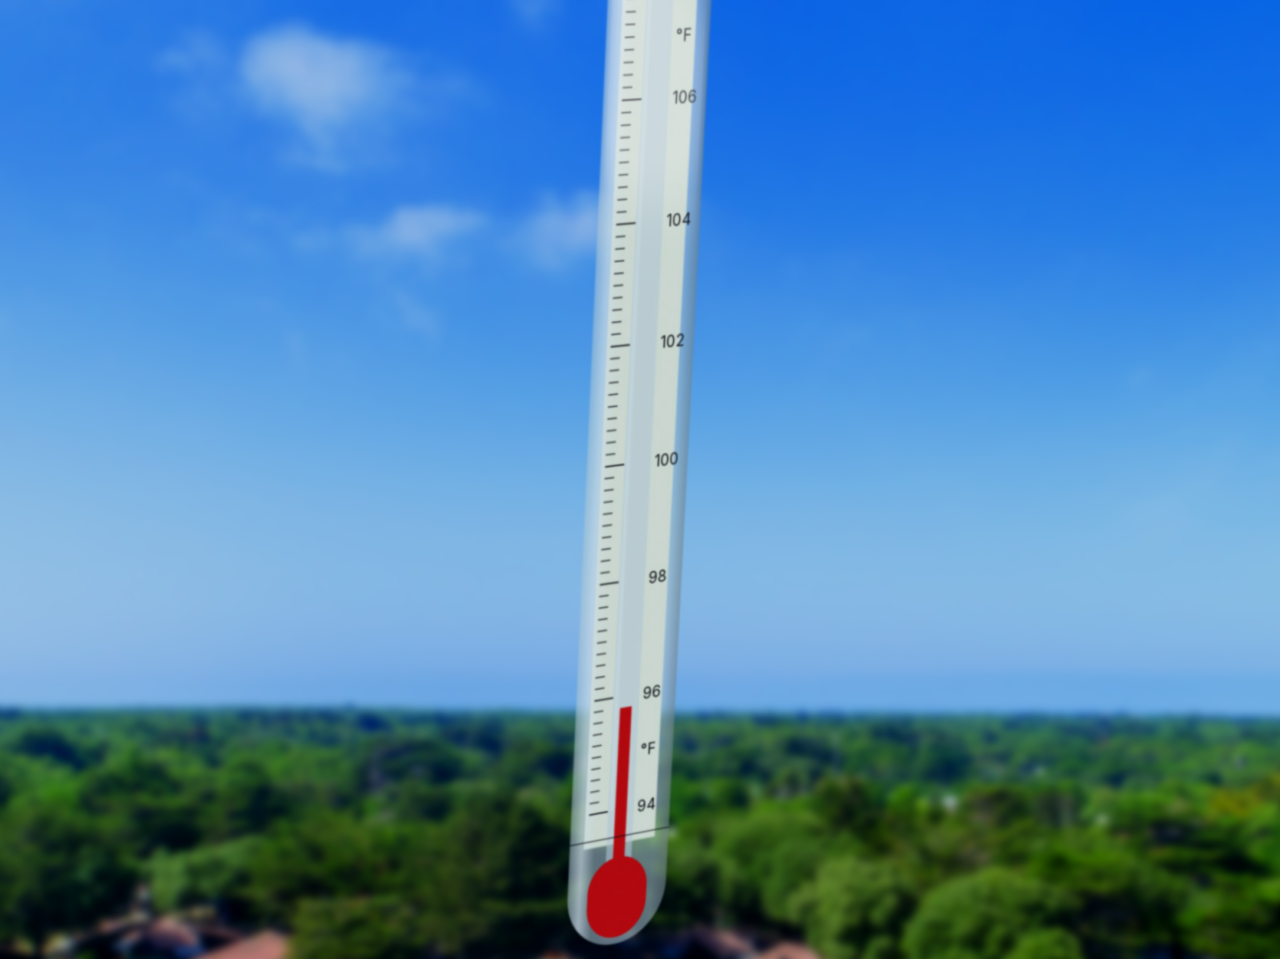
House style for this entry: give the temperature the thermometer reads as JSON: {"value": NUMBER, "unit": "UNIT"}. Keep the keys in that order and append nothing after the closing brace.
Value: {"value": 95.8, "unit": "°F"}
